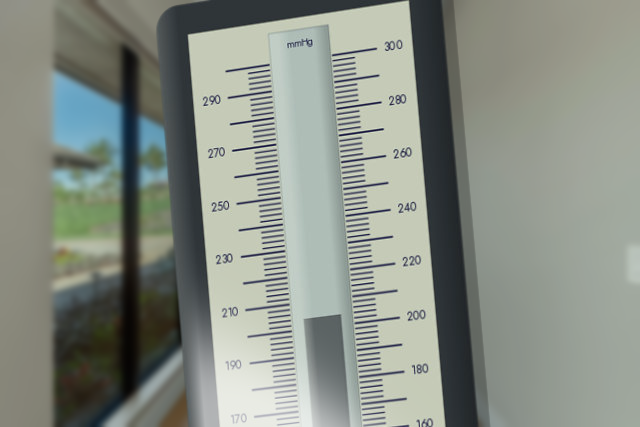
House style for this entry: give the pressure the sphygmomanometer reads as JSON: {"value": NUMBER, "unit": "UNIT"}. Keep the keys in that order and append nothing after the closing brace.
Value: {"value": 204, "unit": "mmHg"}
